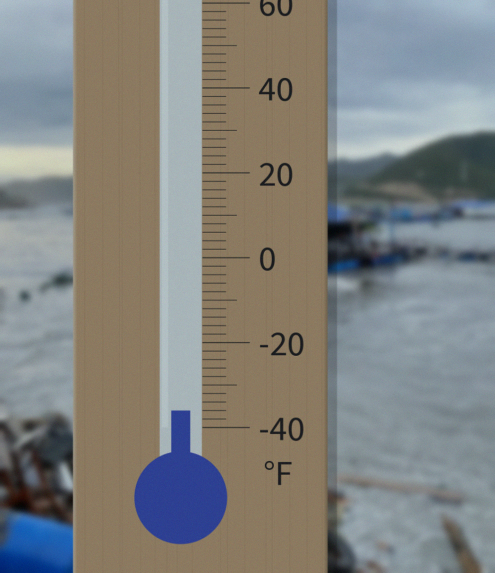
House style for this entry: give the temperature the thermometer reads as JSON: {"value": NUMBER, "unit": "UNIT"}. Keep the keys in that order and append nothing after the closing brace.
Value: {"value": -36, "unit": "°F"}
